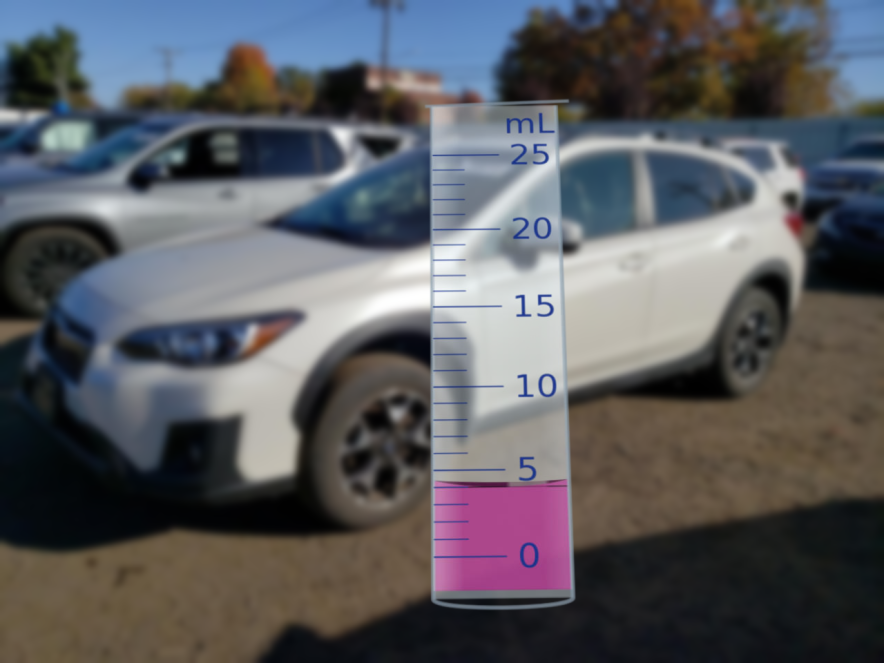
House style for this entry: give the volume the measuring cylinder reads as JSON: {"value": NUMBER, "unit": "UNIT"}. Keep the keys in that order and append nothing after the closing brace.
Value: {"value": 4, "unit": "mL"}
